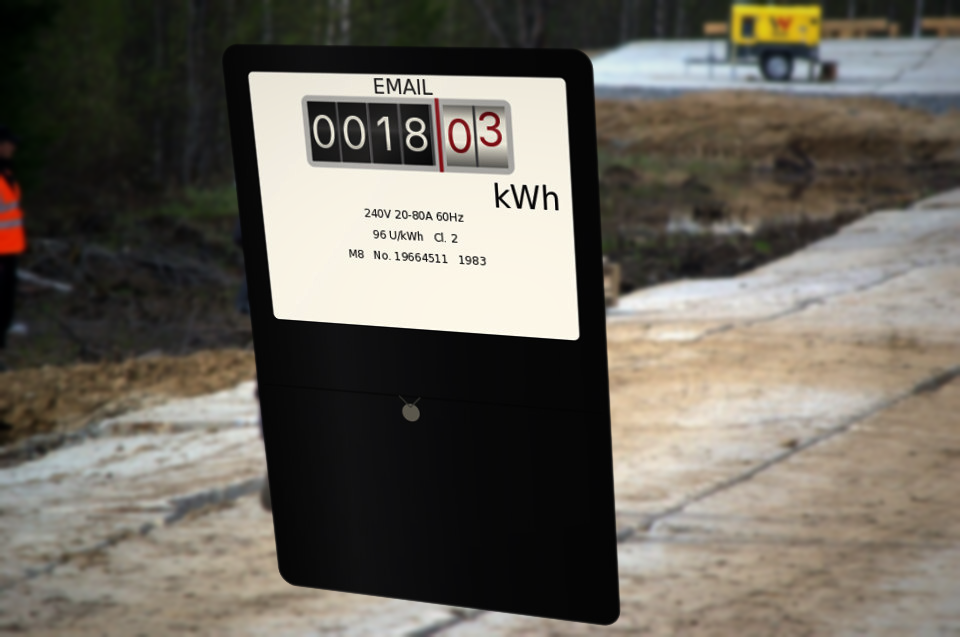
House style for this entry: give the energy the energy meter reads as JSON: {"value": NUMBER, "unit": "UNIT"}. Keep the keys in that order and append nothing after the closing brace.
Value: {"value": 18.03, "unit": "kWh"}
